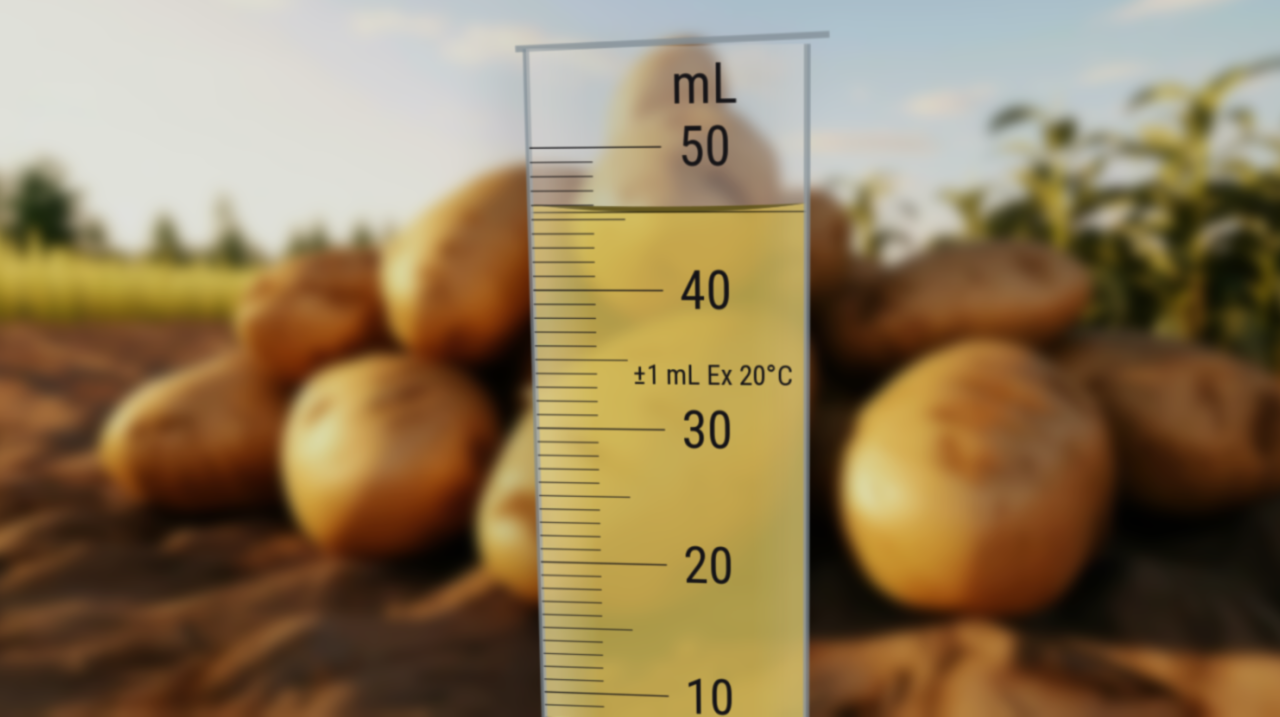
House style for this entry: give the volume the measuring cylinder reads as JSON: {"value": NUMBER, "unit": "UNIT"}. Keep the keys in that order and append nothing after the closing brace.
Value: {"value": 45.5, "unit": "mL"}
